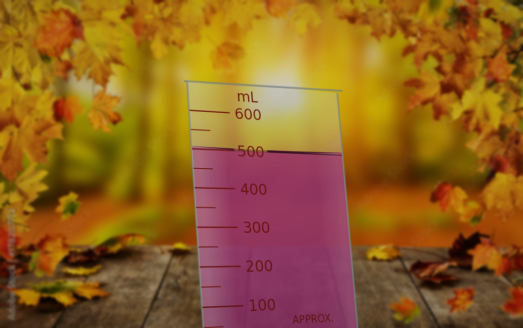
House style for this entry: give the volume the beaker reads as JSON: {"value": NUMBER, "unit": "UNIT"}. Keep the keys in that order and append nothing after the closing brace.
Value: {"value": 500, "unit": "mL"}
